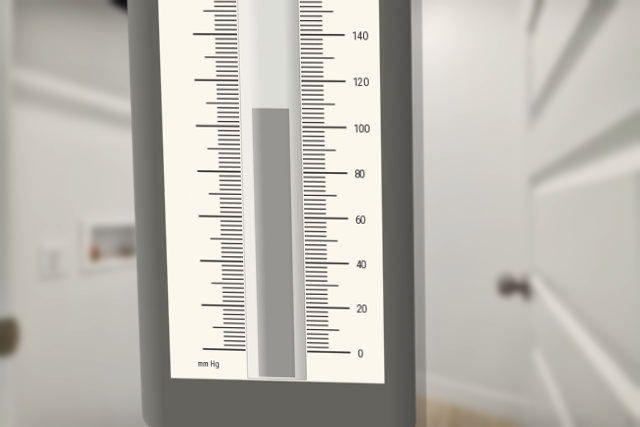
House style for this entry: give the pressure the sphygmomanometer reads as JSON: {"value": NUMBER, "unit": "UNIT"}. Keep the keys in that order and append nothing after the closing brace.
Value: {"value": 108, "unit": "mmHg"}
